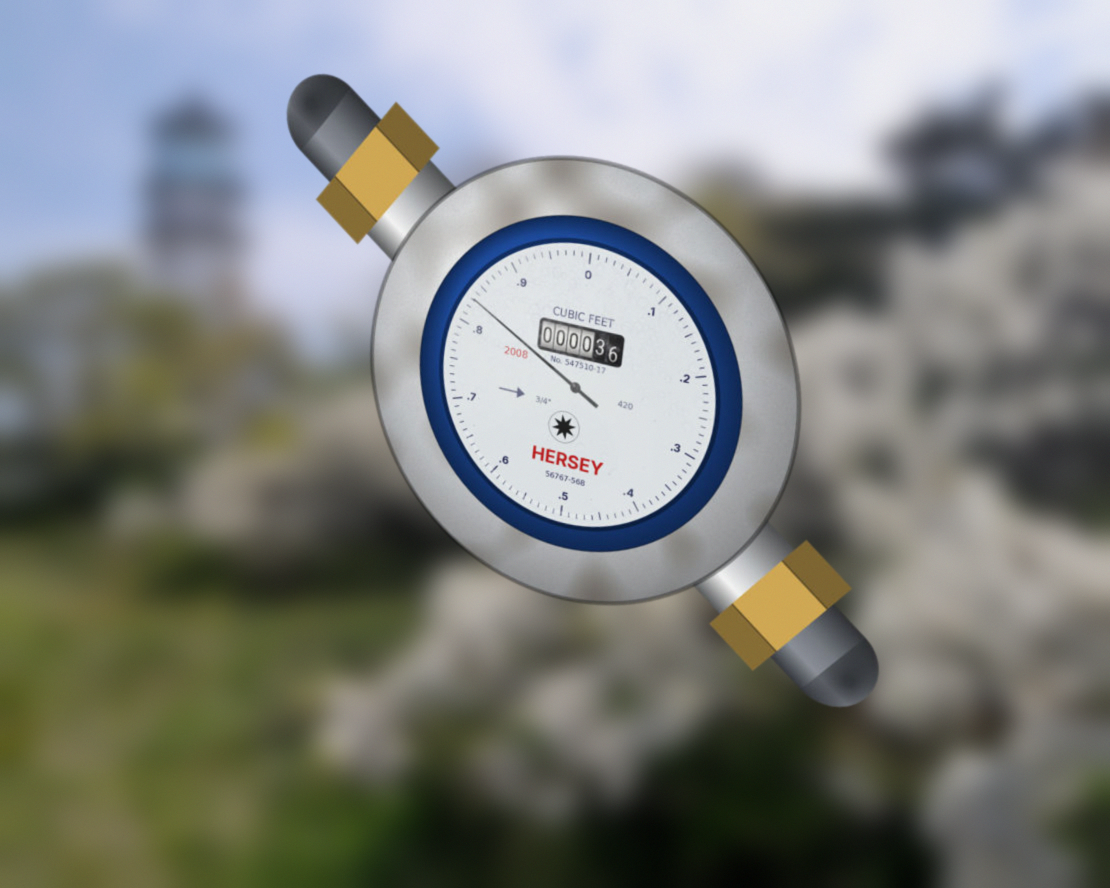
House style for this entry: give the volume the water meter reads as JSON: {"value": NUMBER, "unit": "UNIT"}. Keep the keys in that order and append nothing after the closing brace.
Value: {"value": 35.83, "unit": "ft³"}
